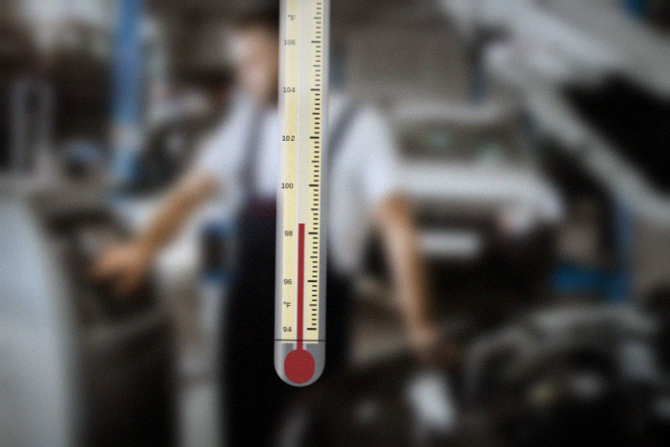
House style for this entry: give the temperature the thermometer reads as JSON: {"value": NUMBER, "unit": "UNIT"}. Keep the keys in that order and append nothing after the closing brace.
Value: {"value": 98.4, "unit": "°F"}
